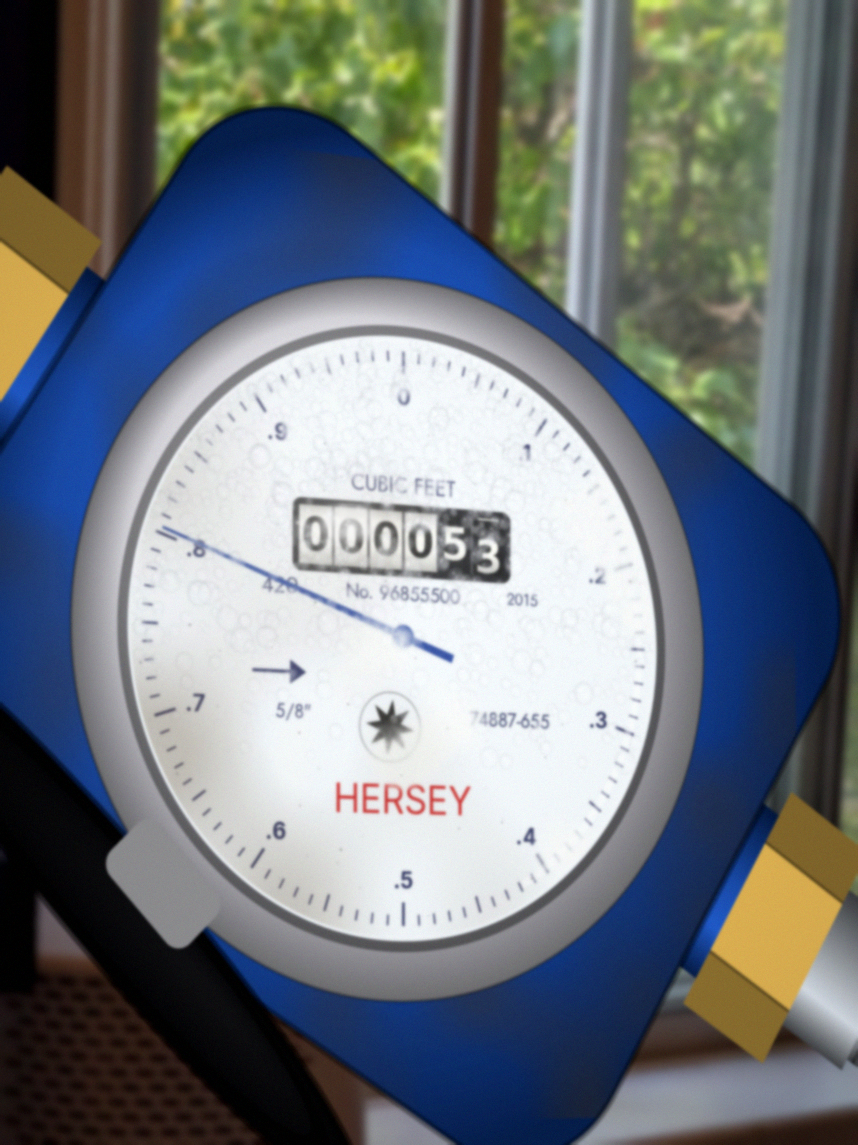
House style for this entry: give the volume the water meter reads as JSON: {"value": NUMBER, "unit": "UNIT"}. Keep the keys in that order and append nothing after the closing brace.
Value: {"value": 52.80, "unit": "ft³"}
